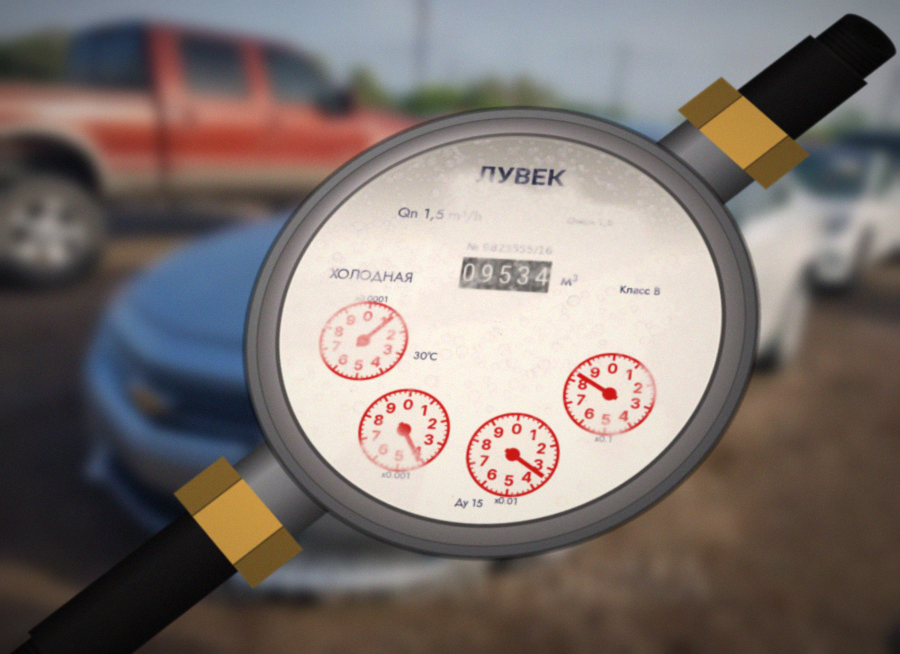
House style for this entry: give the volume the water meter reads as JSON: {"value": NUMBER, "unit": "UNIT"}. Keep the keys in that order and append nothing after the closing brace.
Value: {"value": 9534.8341, "unit": "m³"}
